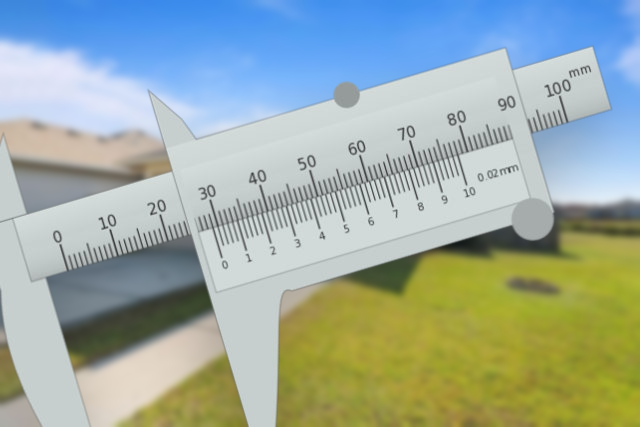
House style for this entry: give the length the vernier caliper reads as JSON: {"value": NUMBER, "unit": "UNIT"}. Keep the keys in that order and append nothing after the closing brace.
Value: {"value": 29.0, "unit": "mm"}
